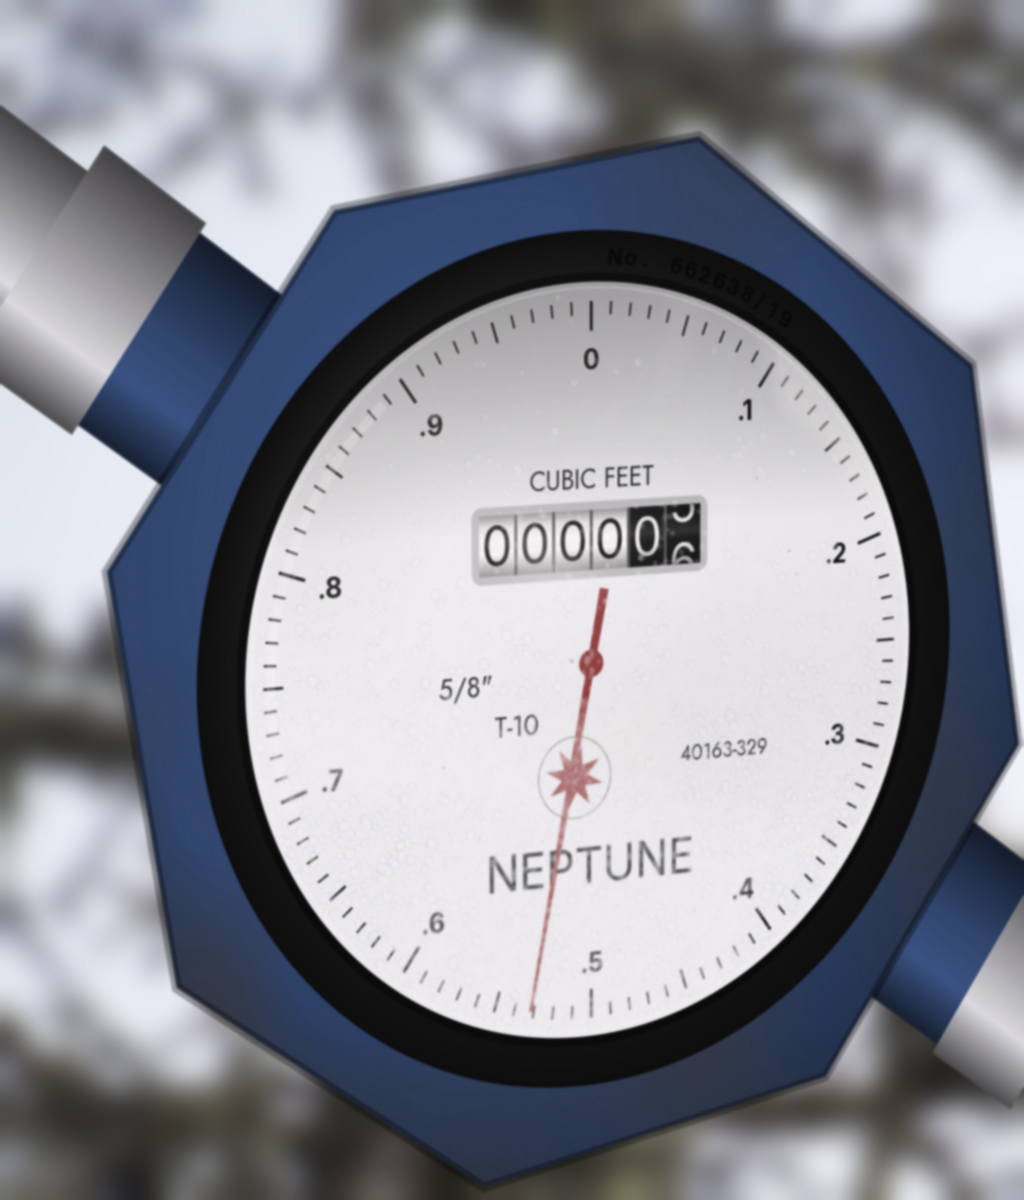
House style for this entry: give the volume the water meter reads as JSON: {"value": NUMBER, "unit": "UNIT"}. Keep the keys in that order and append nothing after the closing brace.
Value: {"value": 5.53, "unit": "ft³"}
